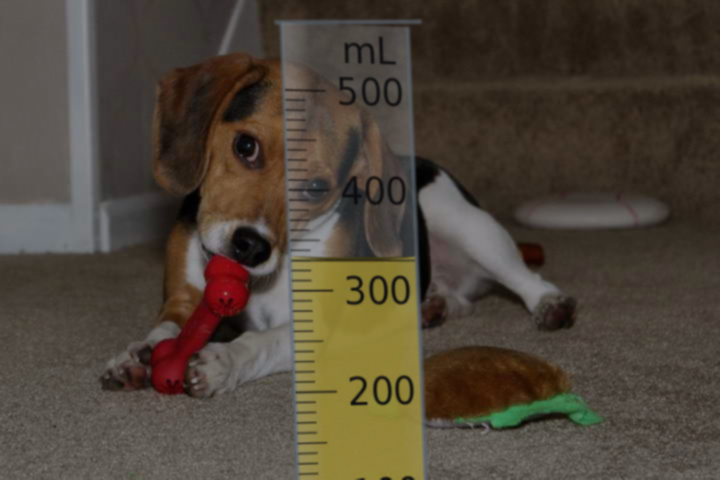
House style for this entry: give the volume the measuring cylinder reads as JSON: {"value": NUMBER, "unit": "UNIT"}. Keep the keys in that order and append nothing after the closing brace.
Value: {"value": 330, "unit": "mL"}
